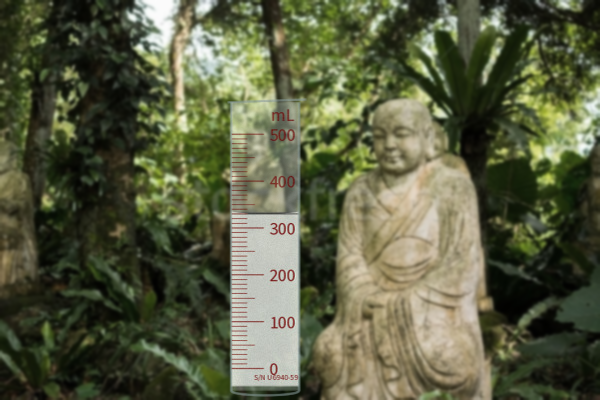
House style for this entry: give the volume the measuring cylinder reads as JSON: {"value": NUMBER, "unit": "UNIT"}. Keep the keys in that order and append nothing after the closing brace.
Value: {"value": 330, "unit": "mL"}
